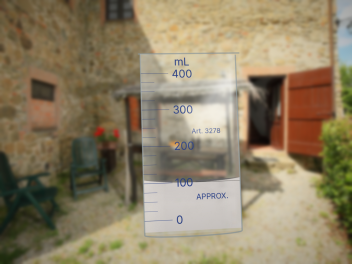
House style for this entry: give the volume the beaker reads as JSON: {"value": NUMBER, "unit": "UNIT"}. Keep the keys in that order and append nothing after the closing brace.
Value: {"value": 100, "unit": "mL"}
